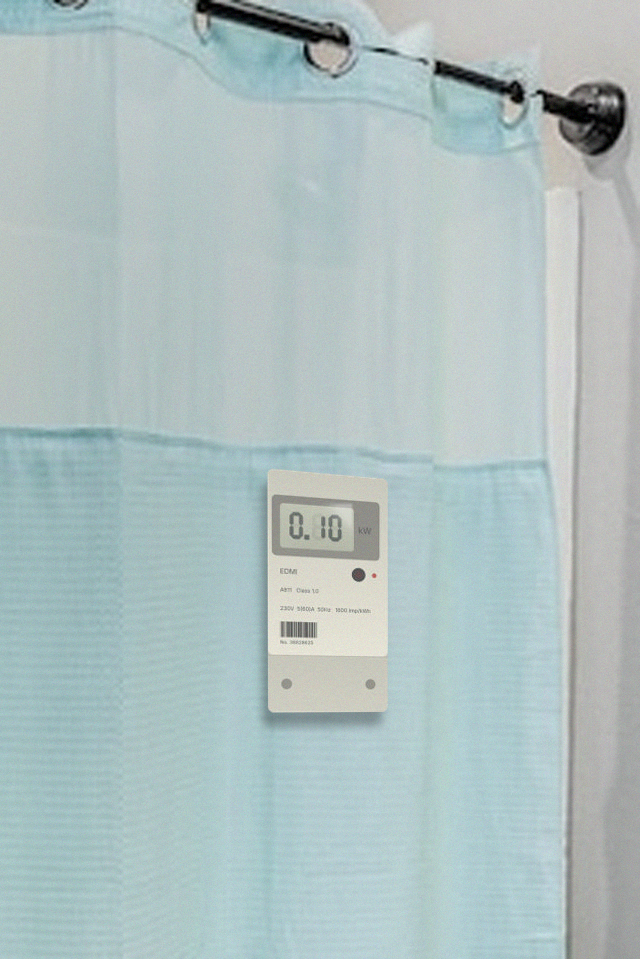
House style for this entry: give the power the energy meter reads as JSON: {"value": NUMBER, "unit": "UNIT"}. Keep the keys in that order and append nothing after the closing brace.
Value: {"value": 0.10, "unit": "kW"}
